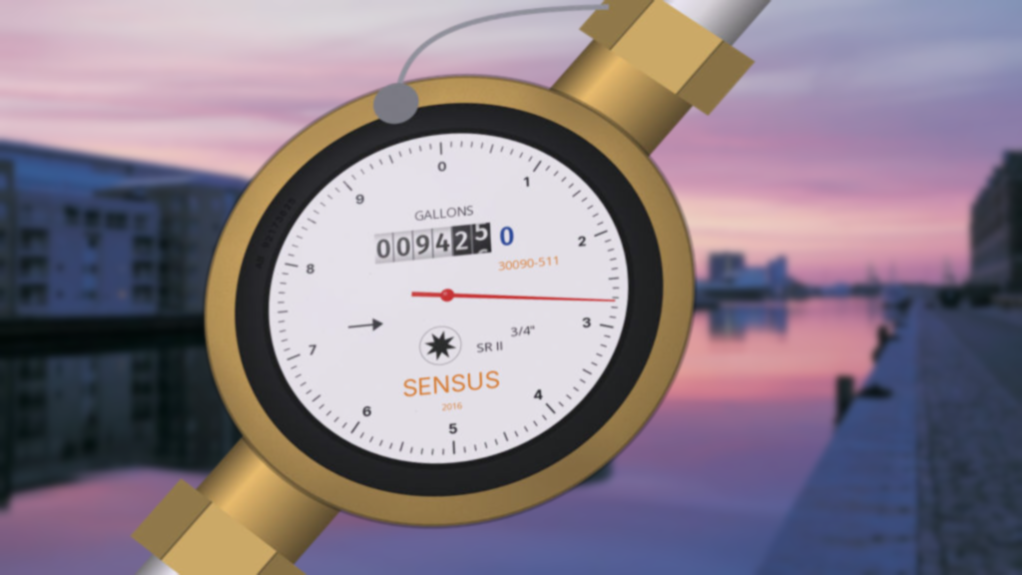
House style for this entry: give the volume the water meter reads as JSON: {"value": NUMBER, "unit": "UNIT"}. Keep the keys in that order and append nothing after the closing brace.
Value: {"value": 94252.7, "unit": "gal"}
